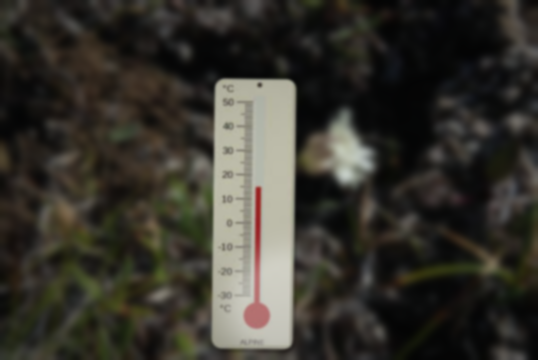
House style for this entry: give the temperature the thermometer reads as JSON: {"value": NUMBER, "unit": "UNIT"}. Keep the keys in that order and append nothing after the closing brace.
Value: {"value": 15, "unit": "°C"}
